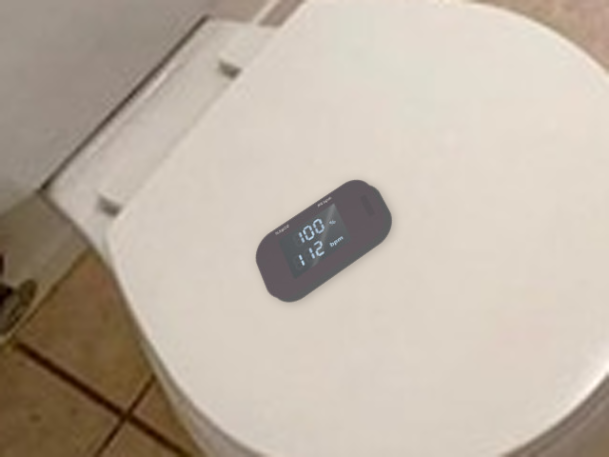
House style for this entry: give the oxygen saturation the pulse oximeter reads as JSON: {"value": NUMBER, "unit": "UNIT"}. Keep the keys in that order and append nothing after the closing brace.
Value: {"value": 100, "unit": "%"}
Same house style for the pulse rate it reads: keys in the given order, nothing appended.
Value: {"value": 112, "unit": "bpm"}
